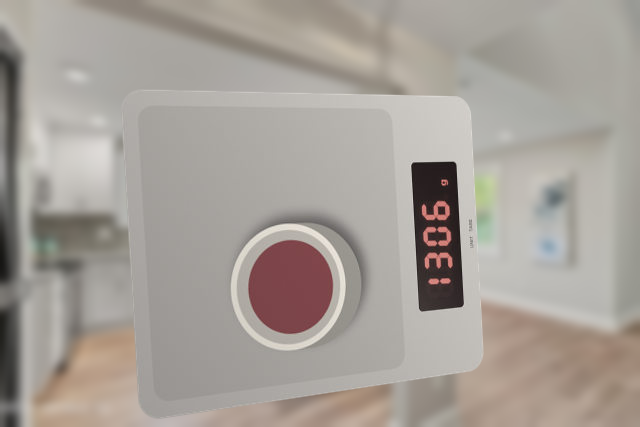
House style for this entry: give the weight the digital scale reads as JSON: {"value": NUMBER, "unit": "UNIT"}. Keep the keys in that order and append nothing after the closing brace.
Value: {"value": 1306, "unit": "g"}
